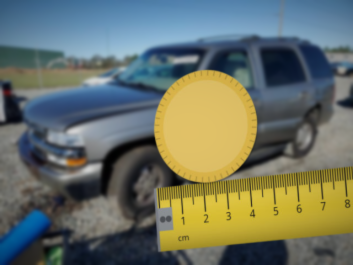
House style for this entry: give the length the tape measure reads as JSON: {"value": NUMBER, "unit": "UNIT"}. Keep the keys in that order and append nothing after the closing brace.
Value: {"value": 4.5, "unit": "cm"}
